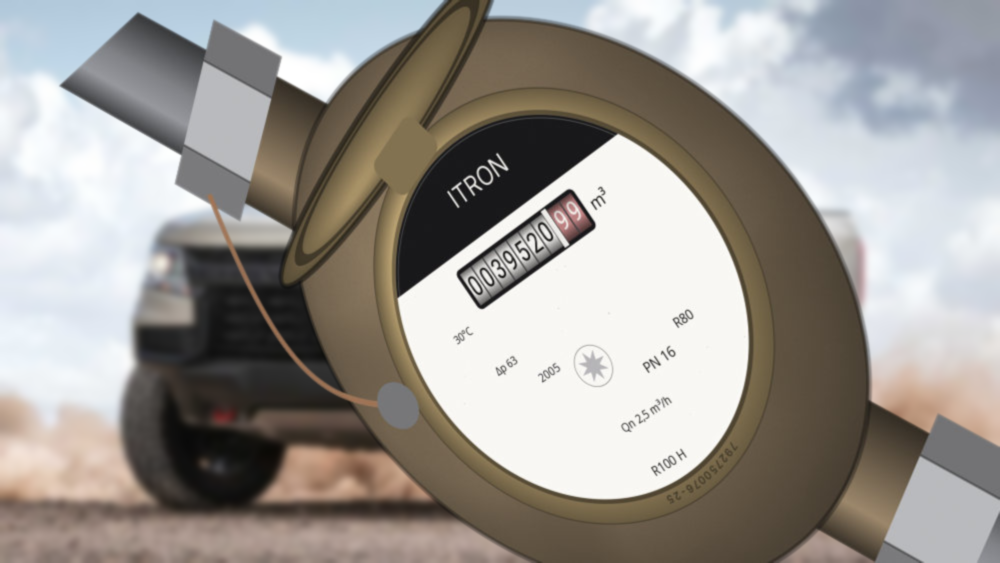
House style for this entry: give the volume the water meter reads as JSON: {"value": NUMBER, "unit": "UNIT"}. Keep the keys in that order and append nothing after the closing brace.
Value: {"value": 39520.99, "unit": "m³"}
